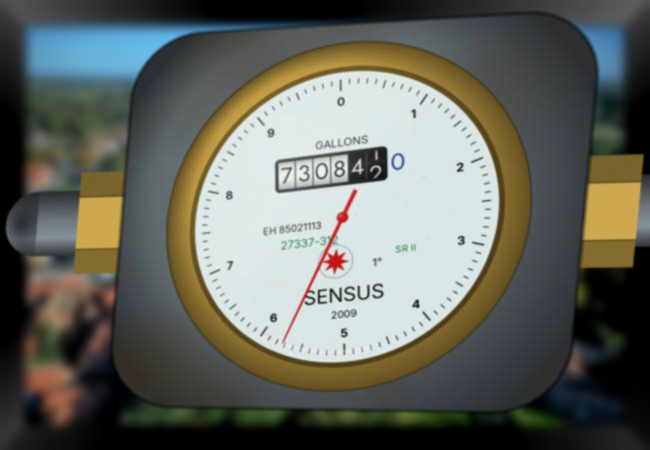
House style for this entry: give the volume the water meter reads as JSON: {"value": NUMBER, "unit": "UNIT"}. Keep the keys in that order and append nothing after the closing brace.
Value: {"value": 7308415.7, "unit": "gal"}
